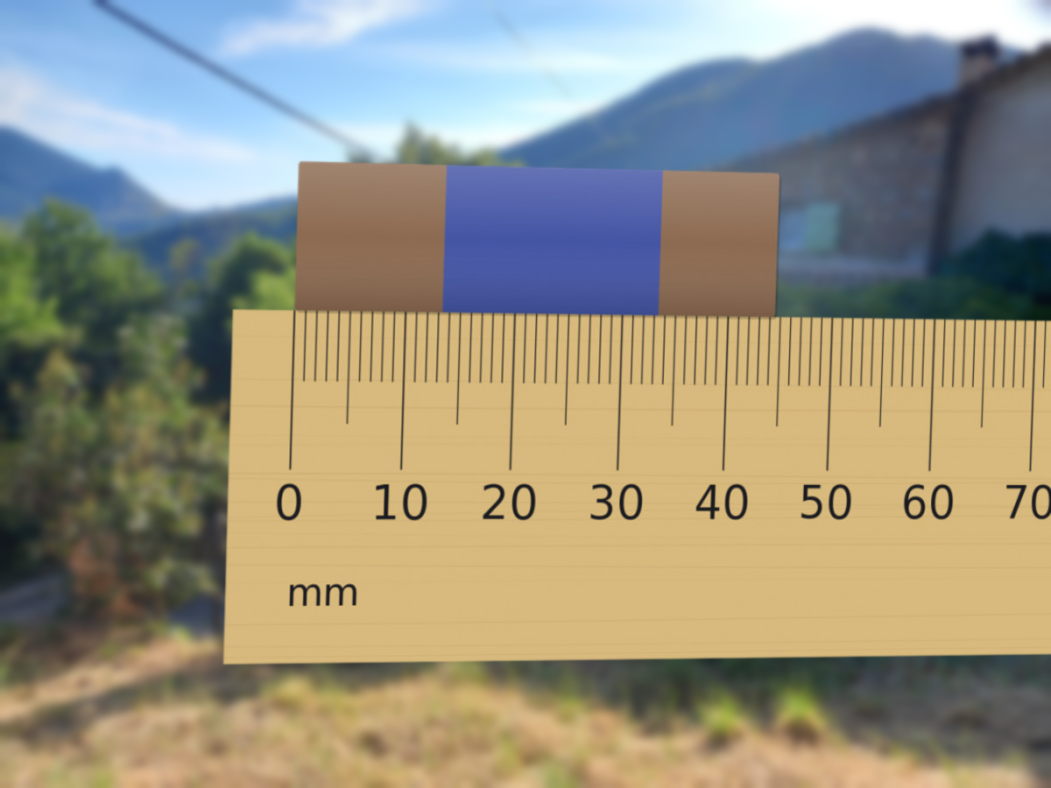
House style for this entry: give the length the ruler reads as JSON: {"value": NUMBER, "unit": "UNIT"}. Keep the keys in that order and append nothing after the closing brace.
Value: {"value": 44.5, "unit": "mm"}
